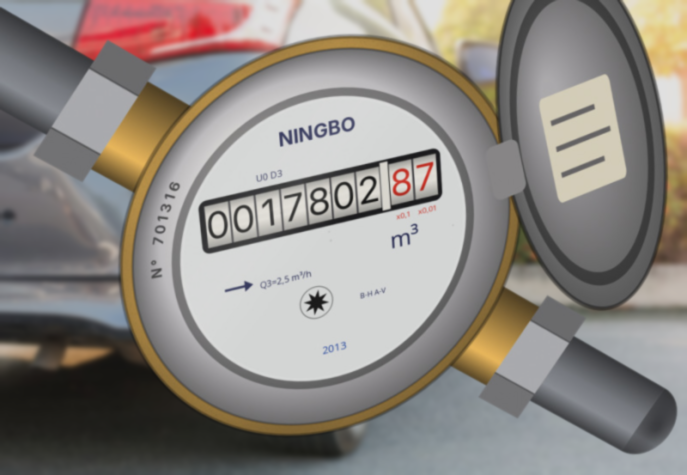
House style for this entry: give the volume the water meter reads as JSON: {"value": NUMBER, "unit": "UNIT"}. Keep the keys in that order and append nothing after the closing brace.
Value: {"value": 17802.87, "unit": "m³"}
